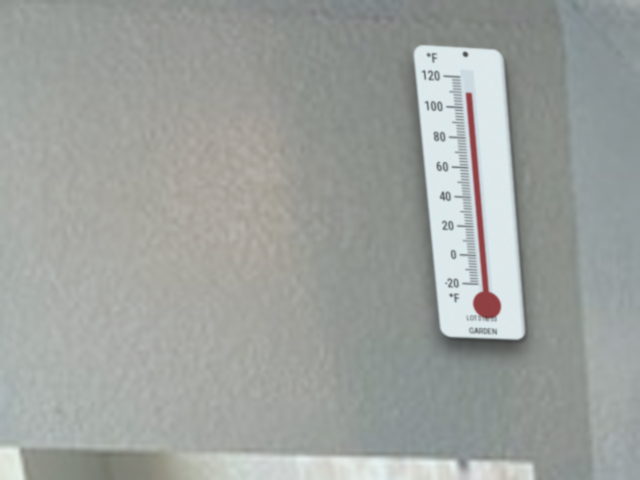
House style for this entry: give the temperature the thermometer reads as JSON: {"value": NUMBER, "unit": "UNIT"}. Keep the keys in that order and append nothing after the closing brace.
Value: {"value": 110, "unit": "°F"}
